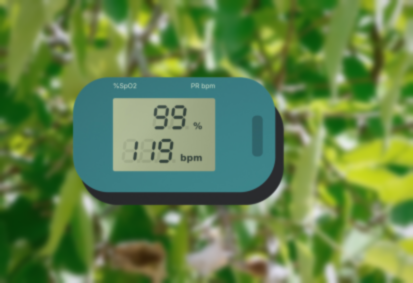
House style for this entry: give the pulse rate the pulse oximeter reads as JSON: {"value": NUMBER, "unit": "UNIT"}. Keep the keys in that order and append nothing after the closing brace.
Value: {"value": 119, "unit": "bpm"}
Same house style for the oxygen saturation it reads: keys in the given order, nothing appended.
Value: {"value": 99, "unit": "%"}
